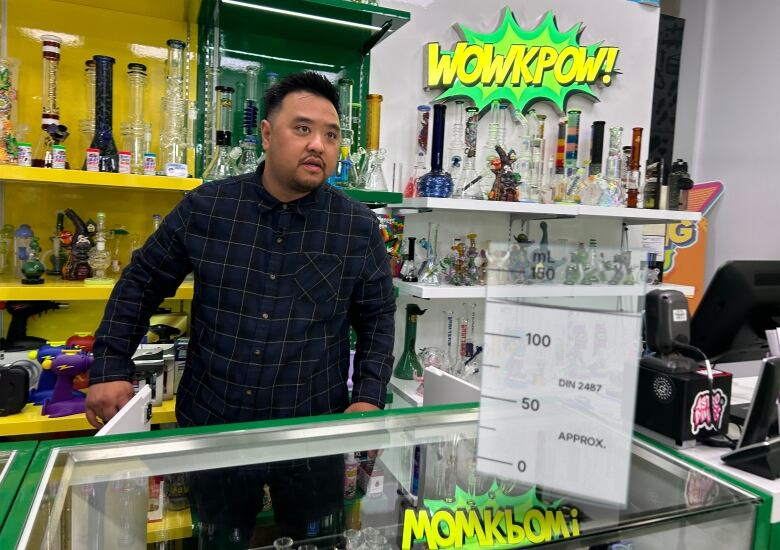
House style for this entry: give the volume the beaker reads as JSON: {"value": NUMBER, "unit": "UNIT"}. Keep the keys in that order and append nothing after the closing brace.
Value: {"value": 125, "unit": "mL"}
